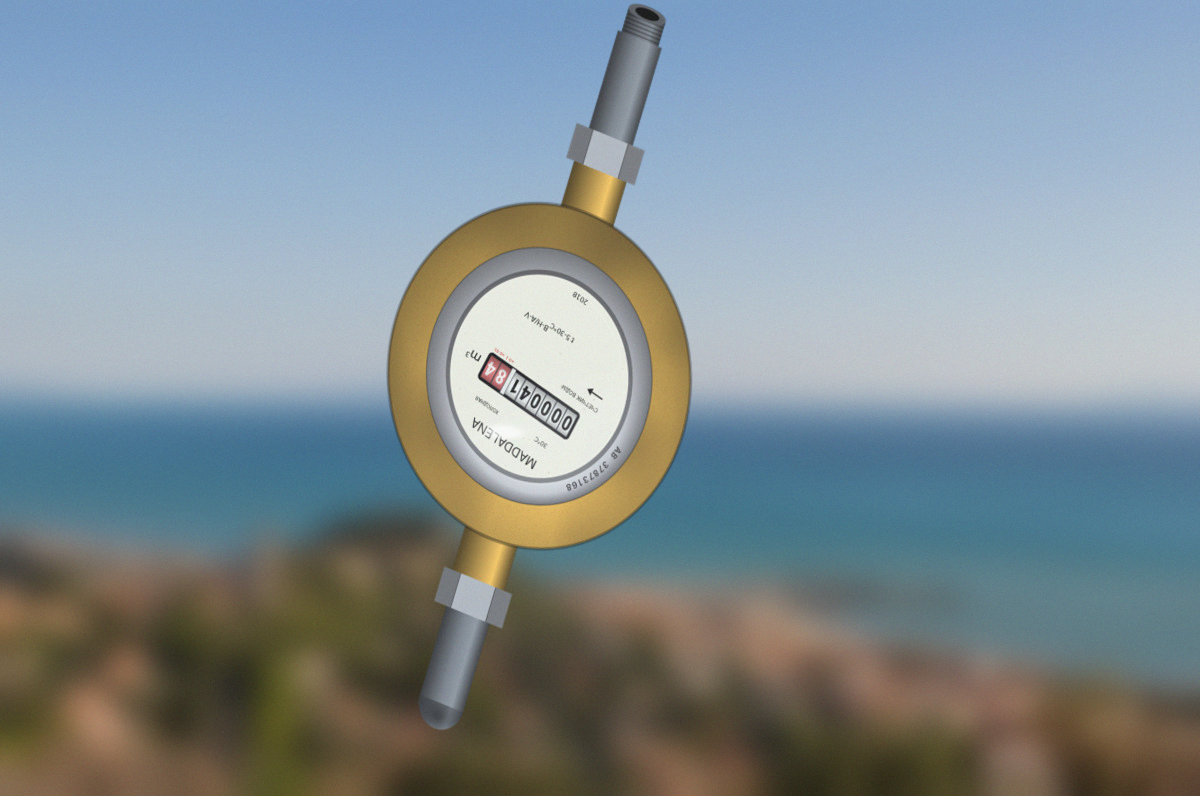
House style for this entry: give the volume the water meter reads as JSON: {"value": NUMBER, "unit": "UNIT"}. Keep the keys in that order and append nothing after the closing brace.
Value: {"value": 41.84, "unit": "m³"}
